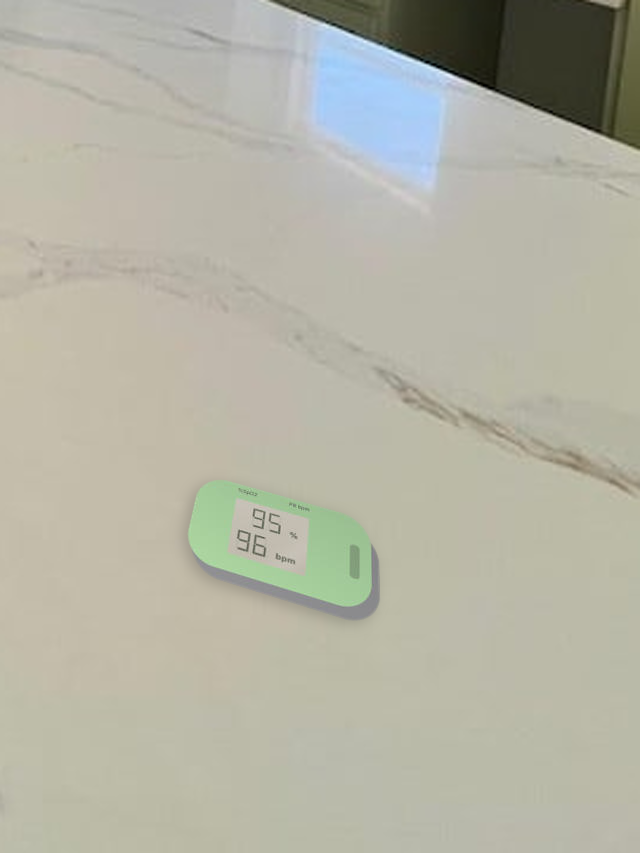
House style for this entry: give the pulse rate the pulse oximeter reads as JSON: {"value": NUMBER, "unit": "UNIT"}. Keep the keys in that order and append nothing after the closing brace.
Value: {"value": 96, "unit": "bpm"}
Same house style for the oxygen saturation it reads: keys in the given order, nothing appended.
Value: {"value": 95, "unit": "%"}
